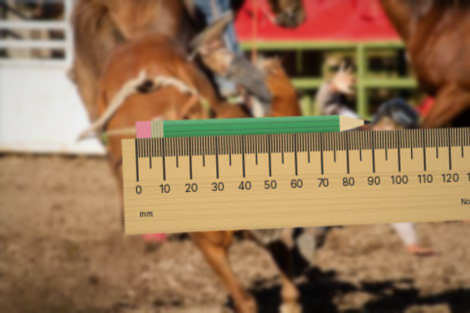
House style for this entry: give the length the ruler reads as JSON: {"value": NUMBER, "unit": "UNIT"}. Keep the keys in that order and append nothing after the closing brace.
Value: {"value": 90, "unit": "mm"}
